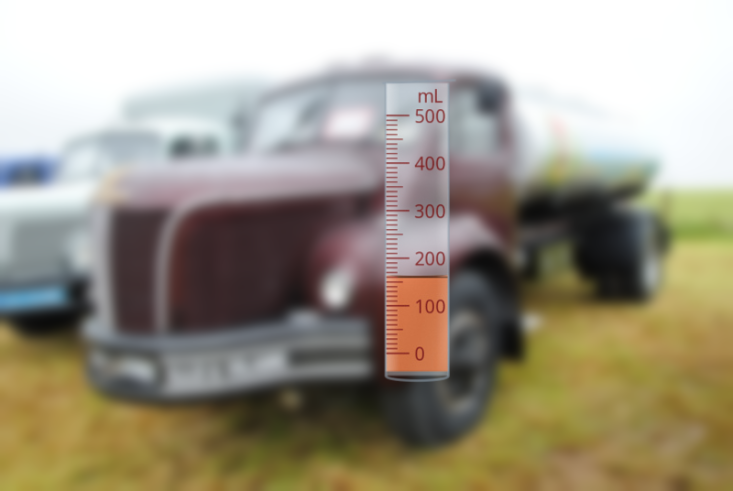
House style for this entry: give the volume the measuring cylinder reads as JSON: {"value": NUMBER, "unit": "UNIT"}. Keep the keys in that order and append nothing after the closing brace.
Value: {"value": 160, "unit": "mL"}
